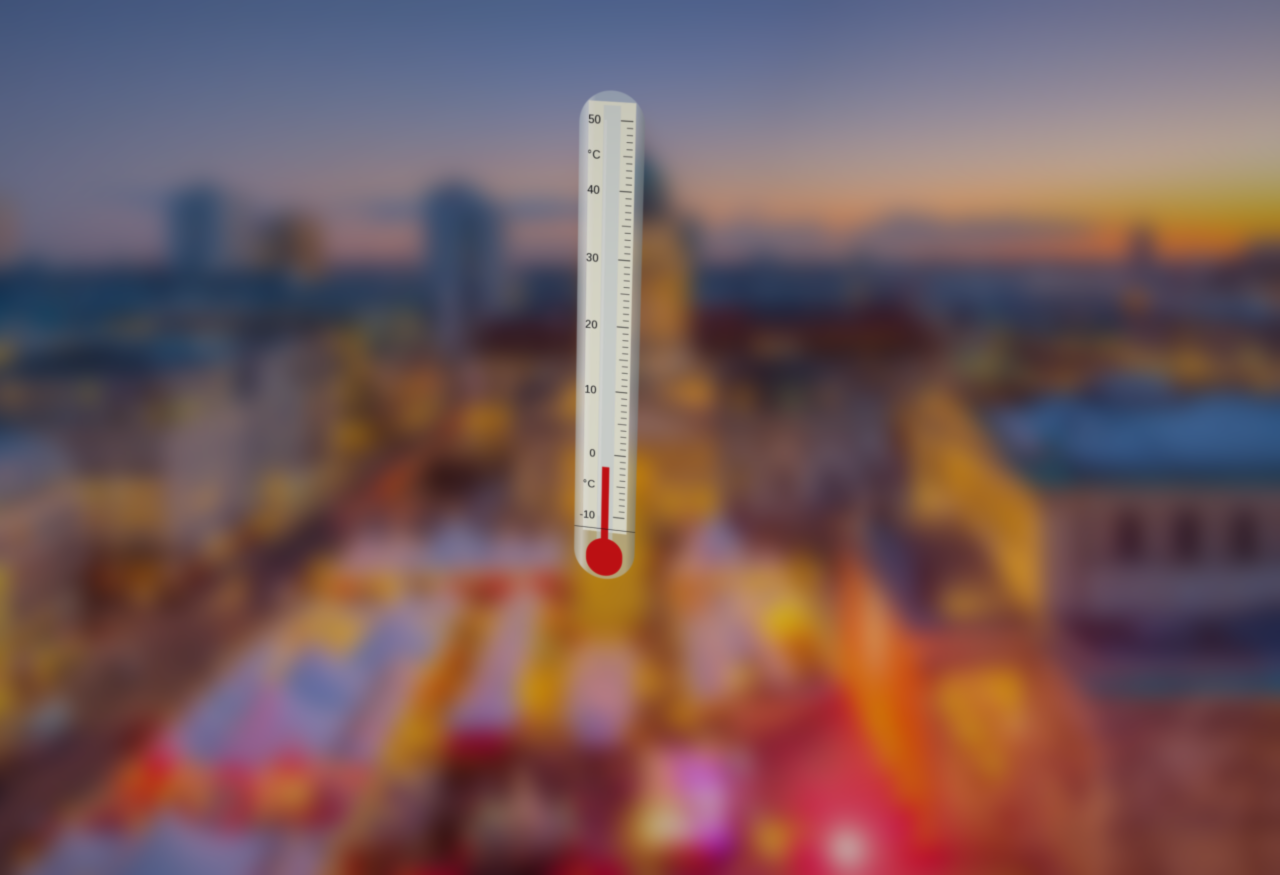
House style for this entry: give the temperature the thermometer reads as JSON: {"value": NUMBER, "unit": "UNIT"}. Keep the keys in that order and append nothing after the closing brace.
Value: {"value": -2, "unit": "°C"}
